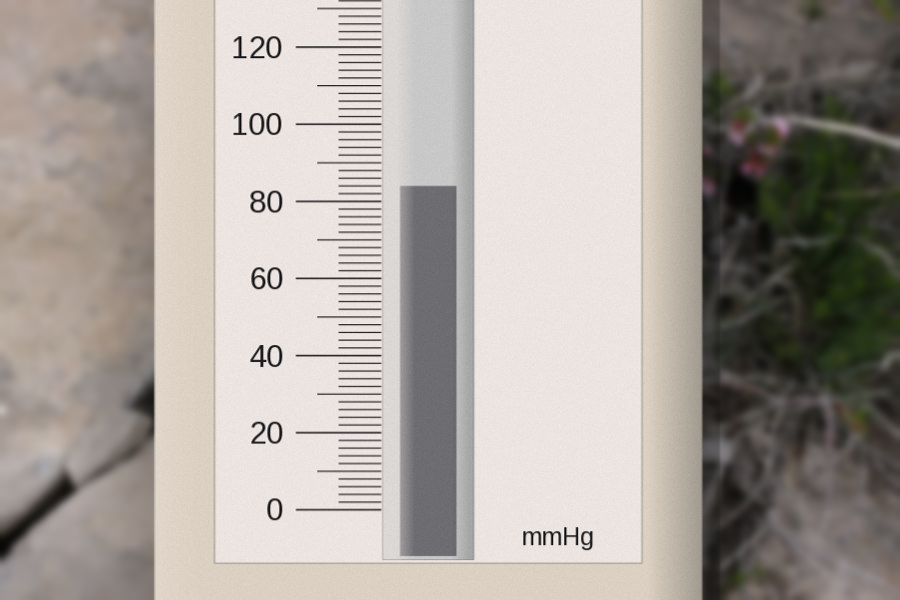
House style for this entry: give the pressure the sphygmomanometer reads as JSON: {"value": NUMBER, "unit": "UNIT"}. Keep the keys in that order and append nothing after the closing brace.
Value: {"value": 84, "unit": "mmHg"}
